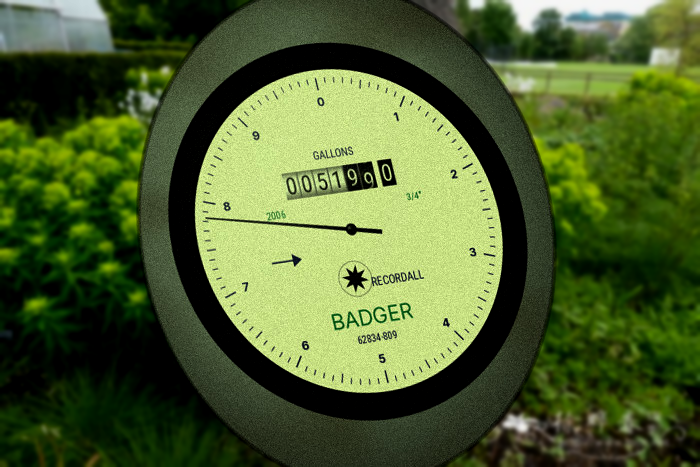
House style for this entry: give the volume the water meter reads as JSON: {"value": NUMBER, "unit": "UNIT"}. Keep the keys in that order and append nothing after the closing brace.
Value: {"value": 51987.8, "unit": "gal"}
